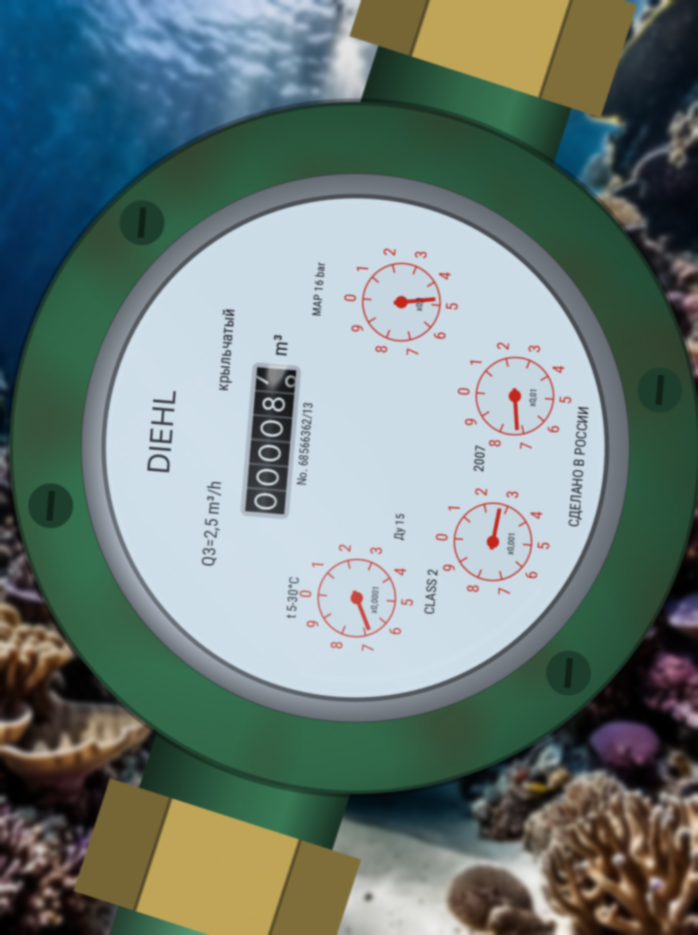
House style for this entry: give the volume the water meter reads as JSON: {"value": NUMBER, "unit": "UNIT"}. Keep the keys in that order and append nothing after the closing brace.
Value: {"value": 87.4726, "unit": "m³"}
